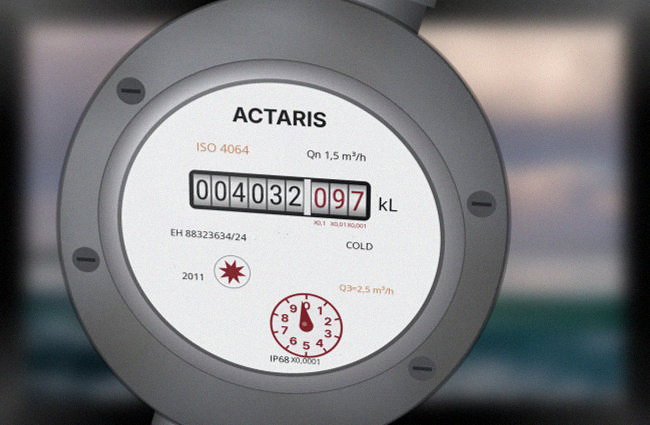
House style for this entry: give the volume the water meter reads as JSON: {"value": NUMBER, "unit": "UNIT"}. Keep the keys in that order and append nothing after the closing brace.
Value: {"value": 4032.0969, "unit": "kL"}
